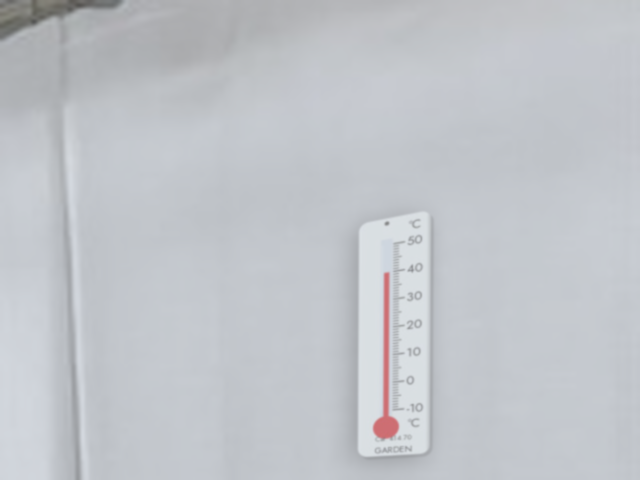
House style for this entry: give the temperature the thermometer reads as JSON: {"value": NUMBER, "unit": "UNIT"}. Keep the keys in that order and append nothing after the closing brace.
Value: {"value": 40, "unit": "°C"}
